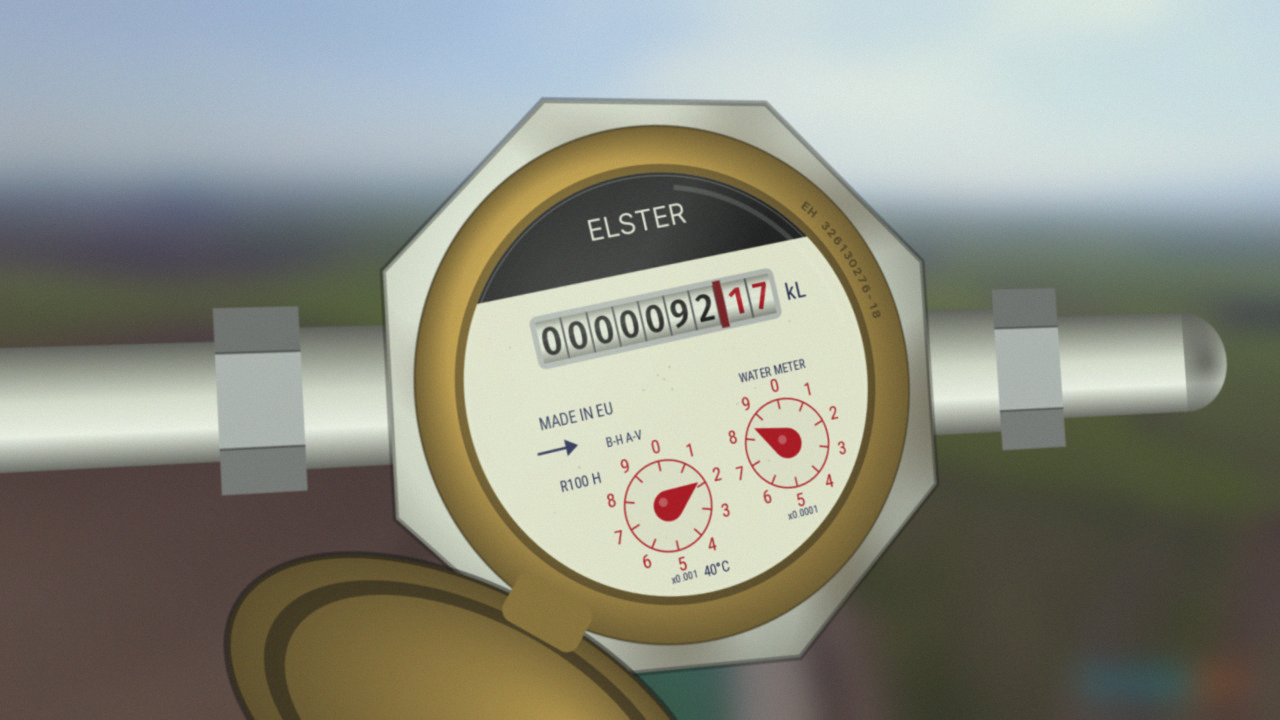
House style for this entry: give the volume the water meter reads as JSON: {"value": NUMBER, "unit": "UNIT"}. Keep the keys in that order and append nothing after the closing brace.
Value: {"value": 92.1718, "unit": "kL"}
